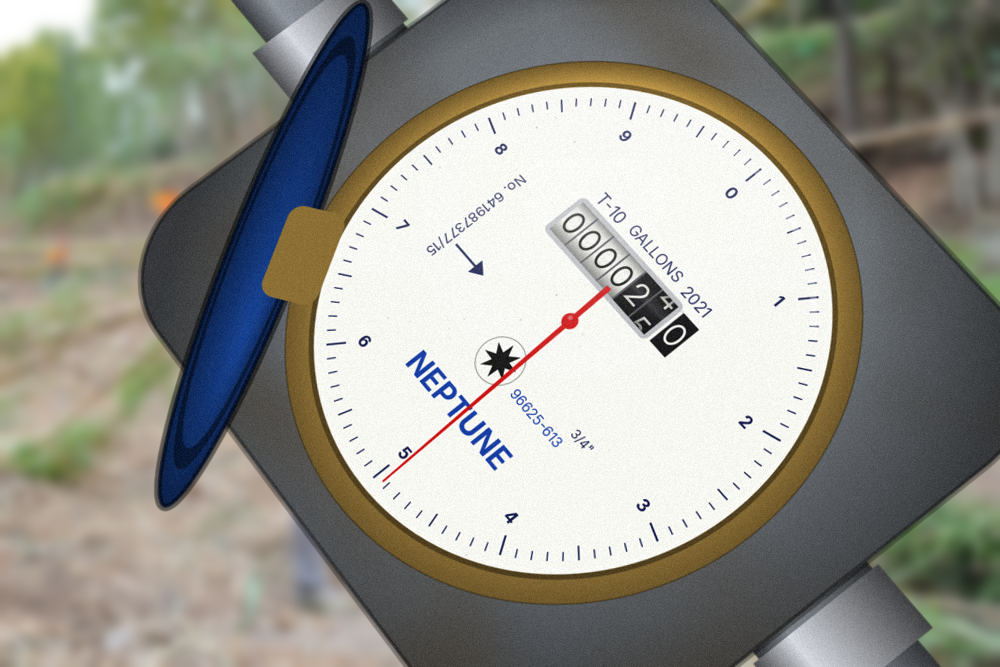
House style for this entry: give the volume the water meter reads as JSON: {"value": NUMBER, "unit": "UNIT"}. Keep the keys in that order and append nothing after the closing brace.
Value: {"value": 244.9, "unit": "gal"}
